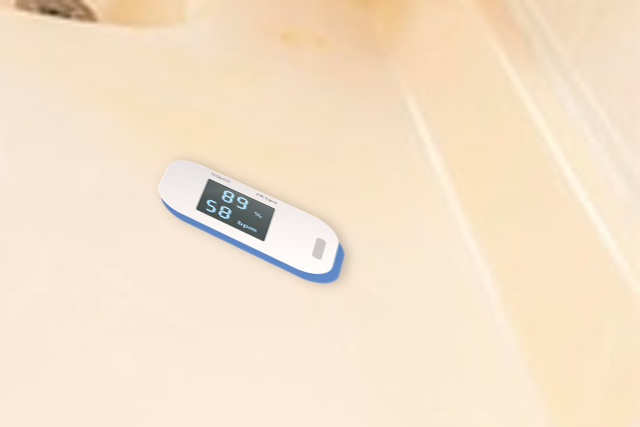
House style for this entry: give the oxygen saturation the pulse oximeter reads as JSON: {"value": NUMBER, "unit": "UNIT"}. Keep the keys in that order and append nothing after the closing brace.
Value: {"value": 89, "unit": "%"}
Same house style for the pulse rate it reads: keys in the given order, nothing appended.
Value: {"value": 58, "unit": "bpm"}
